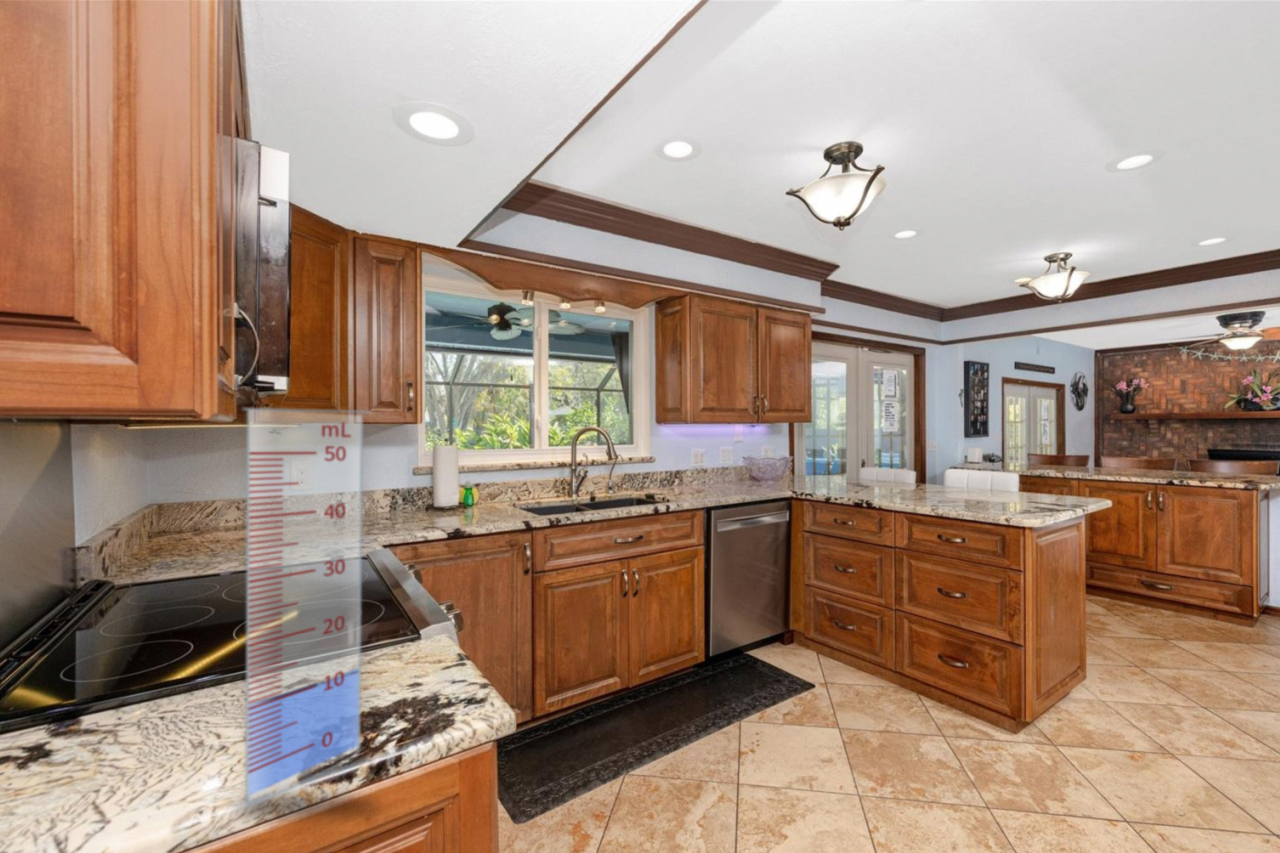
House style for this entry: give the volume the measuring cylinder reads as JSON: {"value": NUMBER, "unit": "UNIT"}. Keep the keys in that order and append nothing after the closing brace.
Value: {"value": 10, "unit": "mL"}
